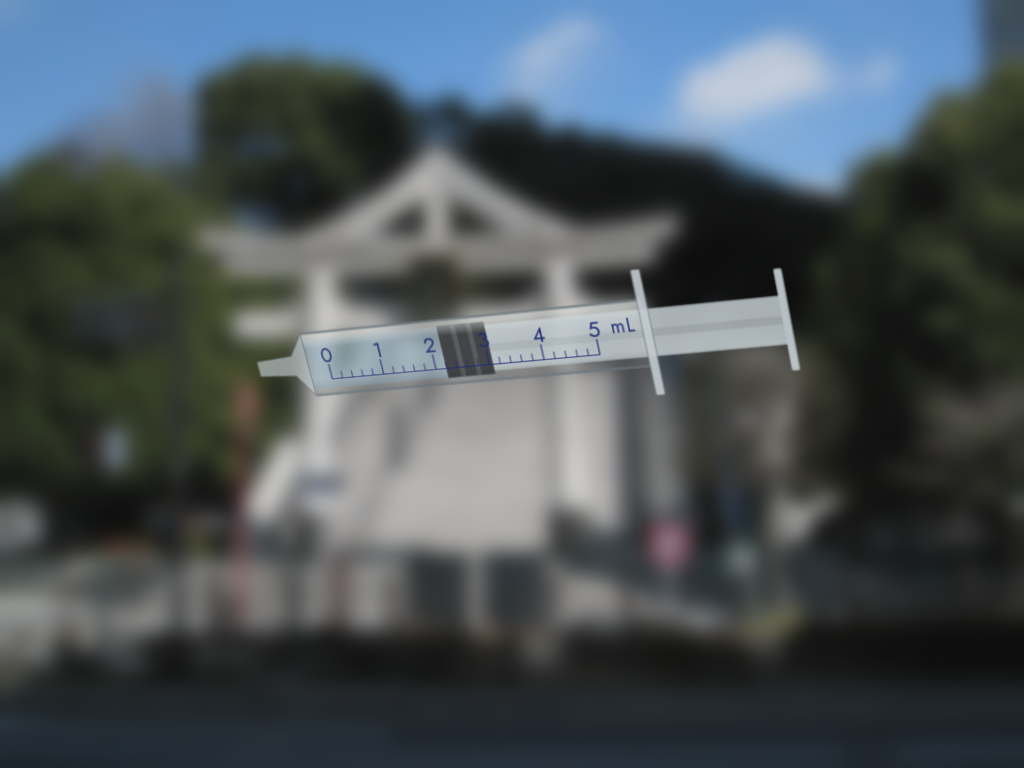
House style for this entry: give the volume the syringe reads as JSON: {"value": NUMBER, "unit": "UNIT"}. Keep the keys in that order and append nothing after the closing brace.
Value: {"value": 2.2, "unit": "mL"}
